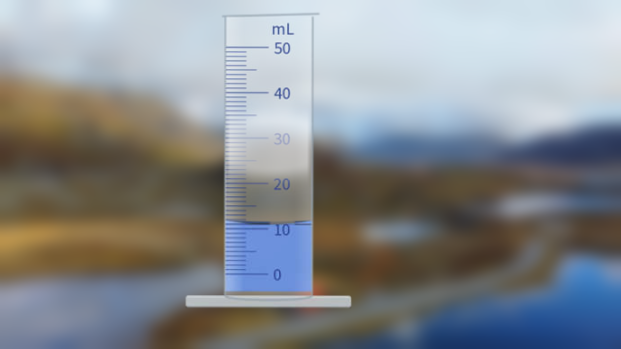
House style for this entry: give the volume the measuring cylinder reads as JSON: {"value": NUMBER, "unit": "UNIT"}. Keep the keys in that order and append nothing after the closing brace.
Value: {"value": 11, "unit": "mL"}
